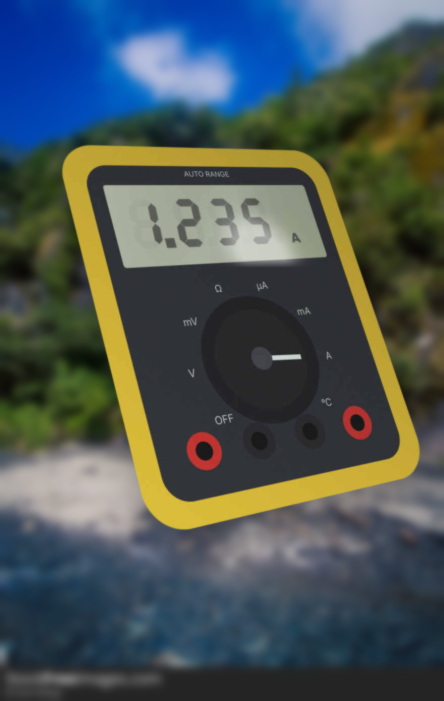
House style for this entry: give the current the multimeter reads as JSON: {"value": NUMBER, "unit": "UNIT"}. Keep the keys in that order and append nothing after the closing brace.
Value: {"value": 1.235, "unit": "A"}
